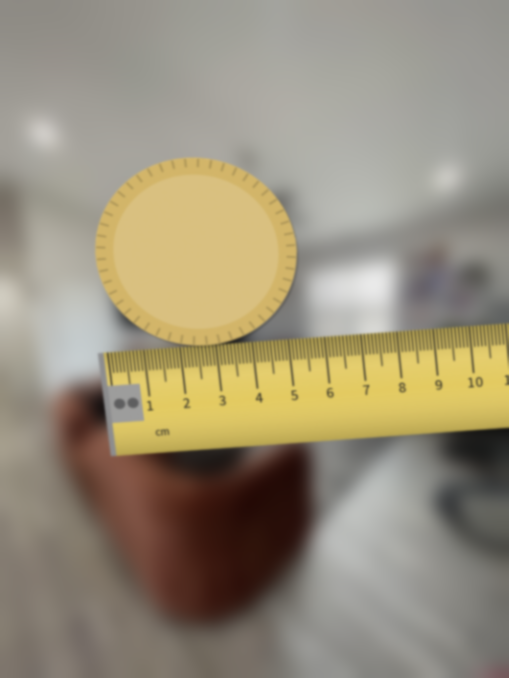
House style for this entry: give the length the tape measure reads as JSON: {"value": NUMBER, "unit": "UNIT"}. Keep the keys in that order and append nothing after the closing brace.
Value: {"value": 5.5, "unit": "cm"}
